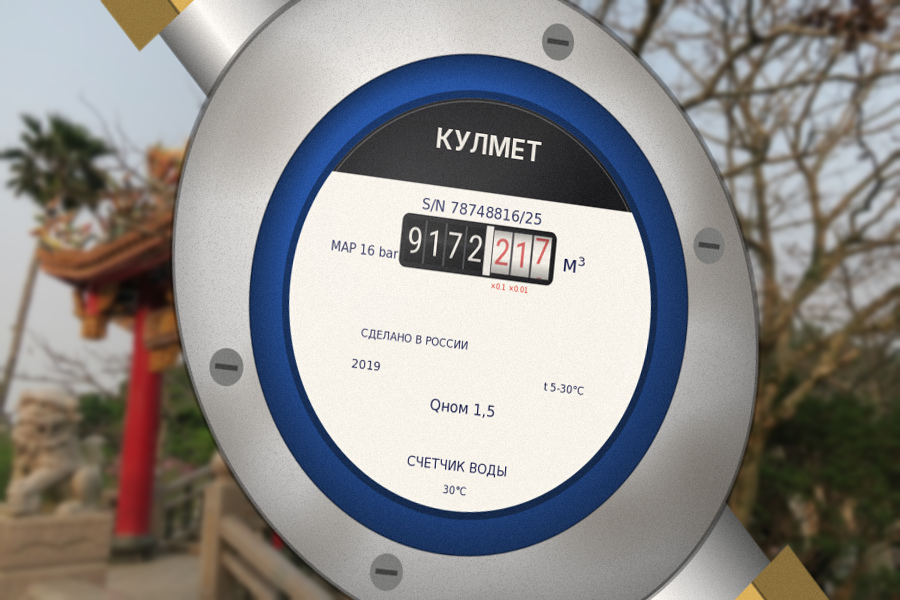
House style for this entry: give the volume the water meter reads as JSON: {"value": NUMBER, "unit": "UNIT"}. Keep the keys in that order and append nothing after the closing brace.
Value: {"value": 9172.217, "unit": "m³"}
